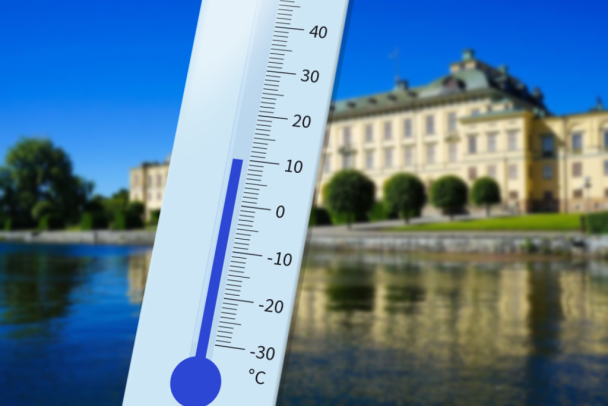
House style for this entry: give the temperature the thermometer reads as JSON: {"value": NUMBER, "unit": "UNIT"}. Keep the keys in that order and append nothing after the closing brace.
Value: {"value": 10, "unit": "°C"}
